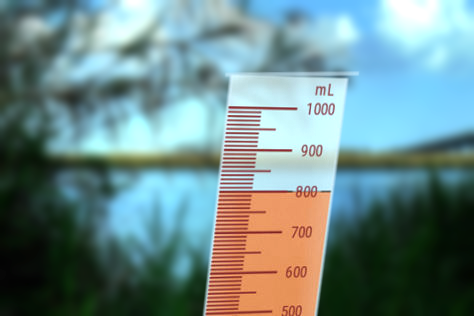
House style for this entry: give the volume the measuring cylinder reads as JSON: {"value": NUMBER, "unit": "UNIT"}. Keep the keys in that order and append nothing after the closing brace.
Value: {"value": 800, "unit": "mL"}
